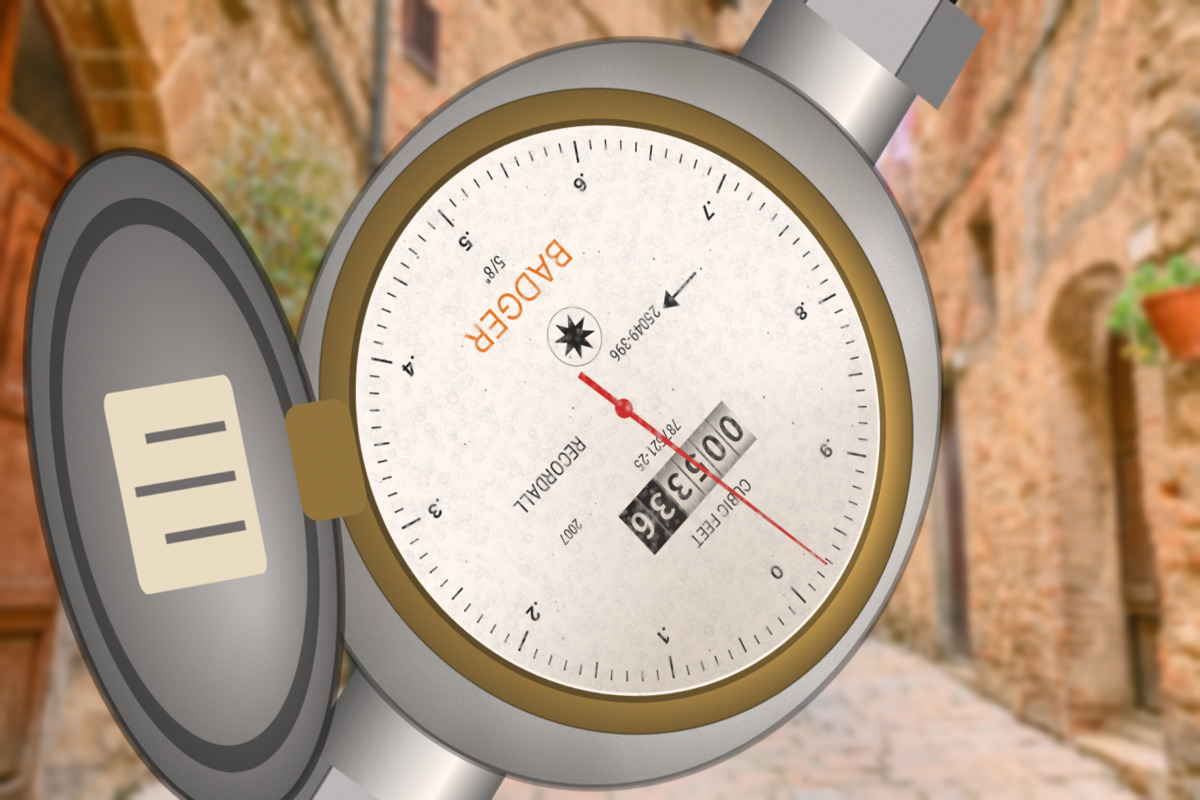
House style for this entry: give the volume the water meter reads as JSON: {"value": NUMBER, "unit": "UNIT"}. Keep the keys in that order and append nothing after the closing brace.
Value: {"value": 5335.97, "unit": "ft³"}
